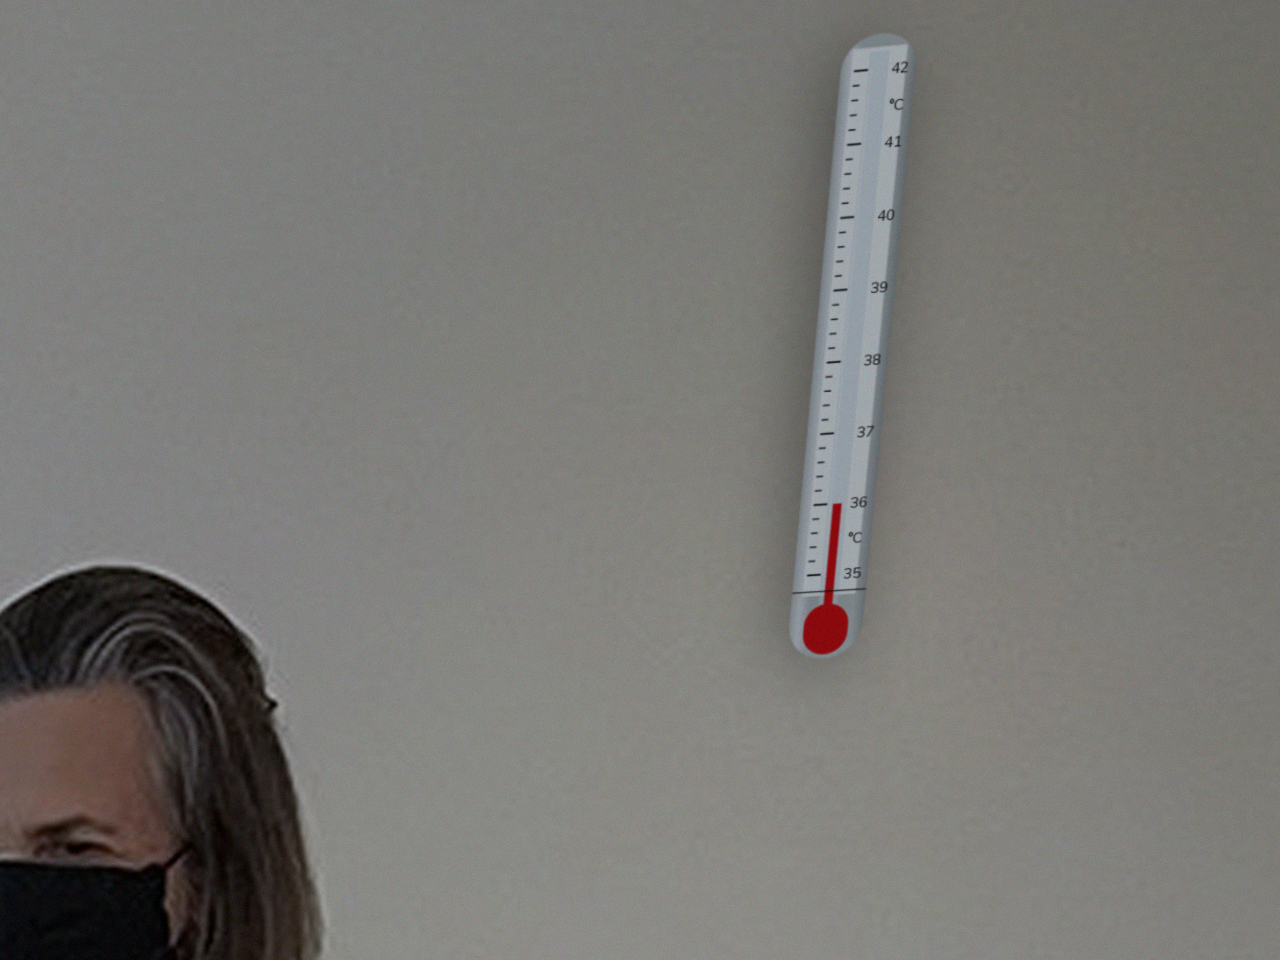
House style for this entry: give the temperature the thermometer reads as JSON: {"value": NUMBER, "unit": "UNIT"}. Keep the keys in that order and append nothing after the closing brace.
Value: {"value": 36, "unit": "°C"}
